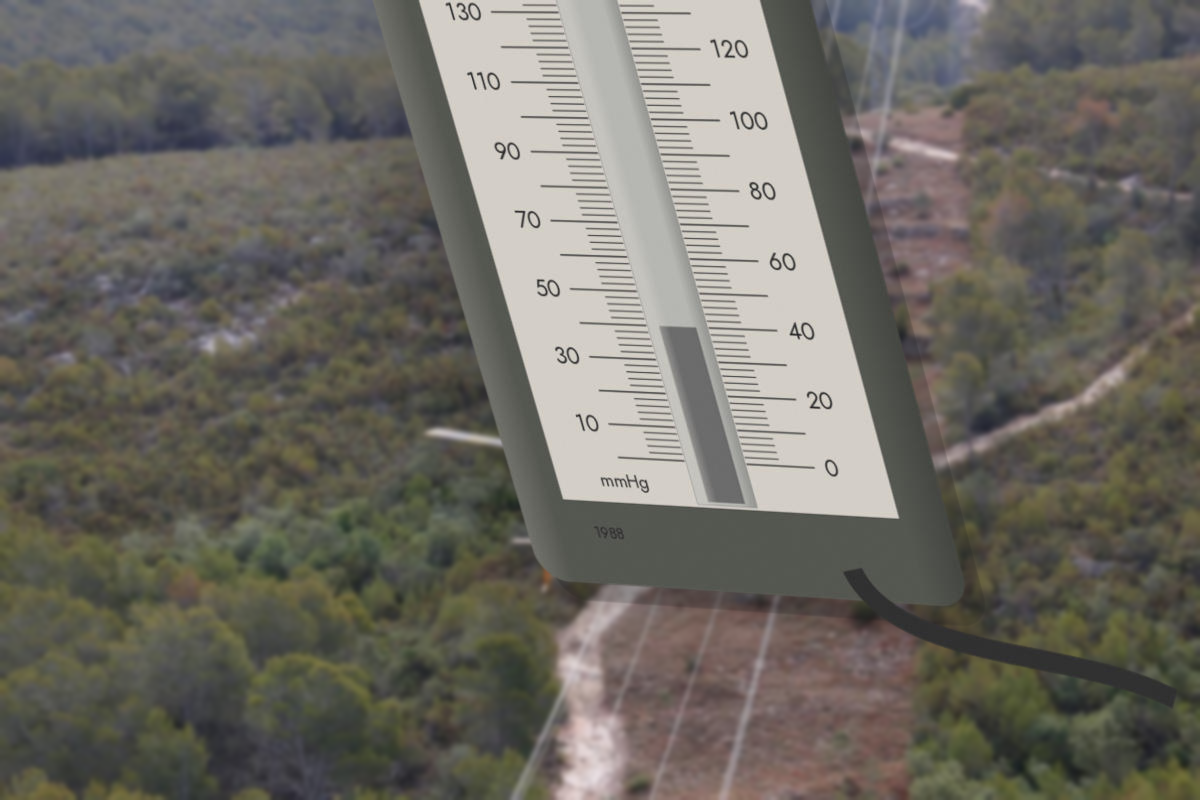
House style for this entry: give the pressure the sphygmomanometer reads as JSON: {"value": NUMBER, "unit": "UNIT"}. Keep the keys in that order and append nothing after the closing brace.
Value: {"value": 40, "unit": "mmHg"}
